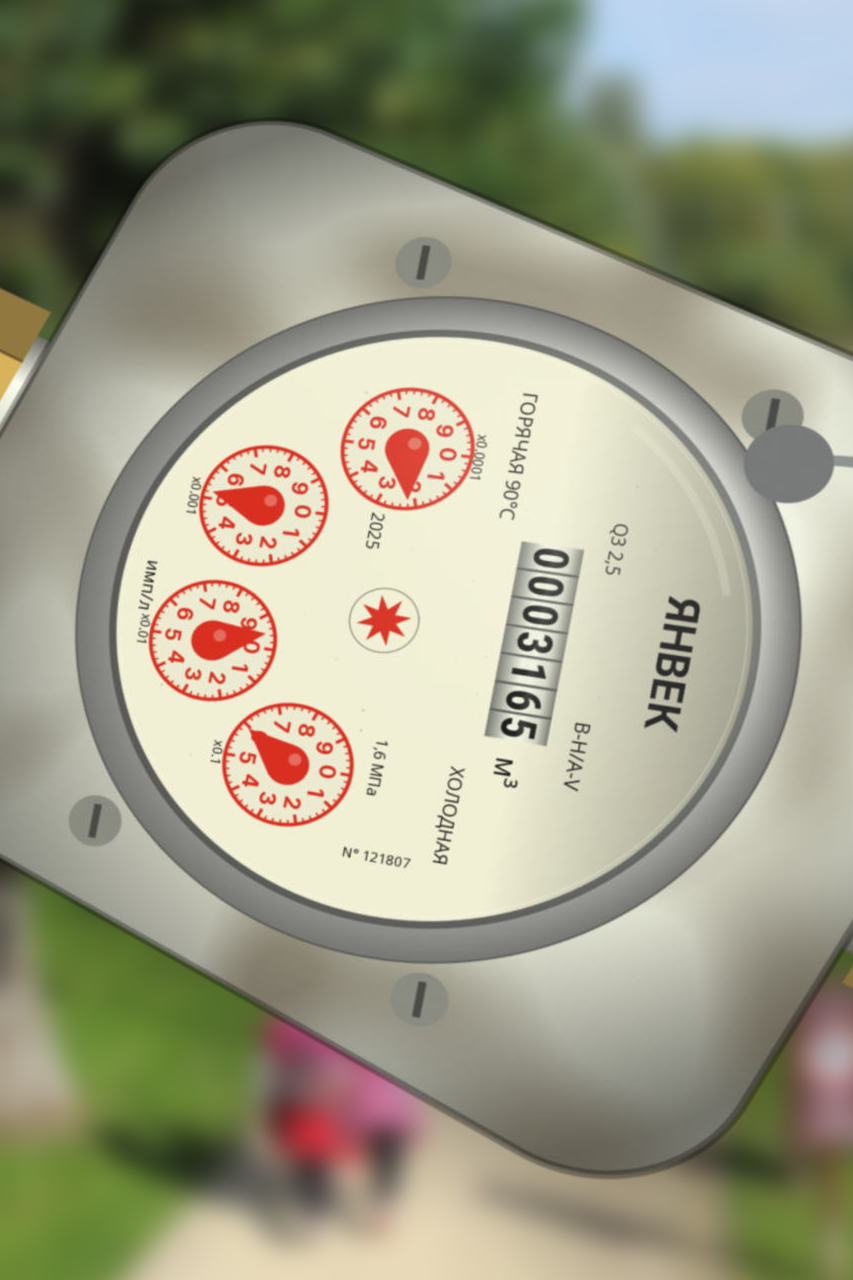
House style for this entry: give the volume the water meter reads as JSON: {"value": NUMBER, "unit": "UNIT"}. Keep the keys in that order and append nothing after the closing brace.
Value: {"value": 3165.5952, "unit": "m³"}
